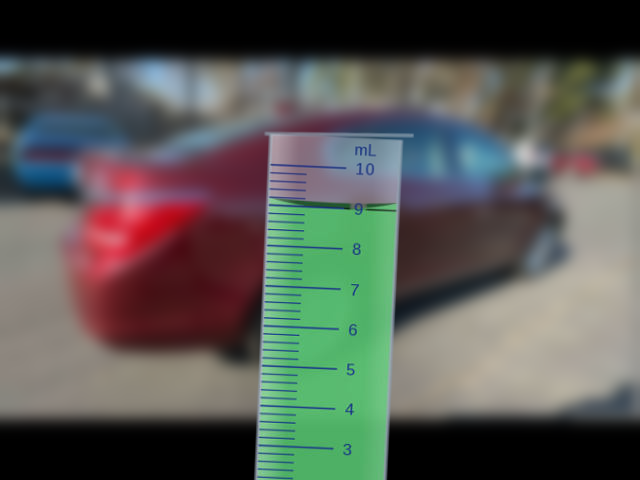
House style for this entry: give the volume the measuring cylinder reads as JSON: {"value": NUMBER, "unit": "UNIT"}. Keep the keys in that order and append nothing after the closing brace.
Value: {"value": 9, "unit": "mL"}
